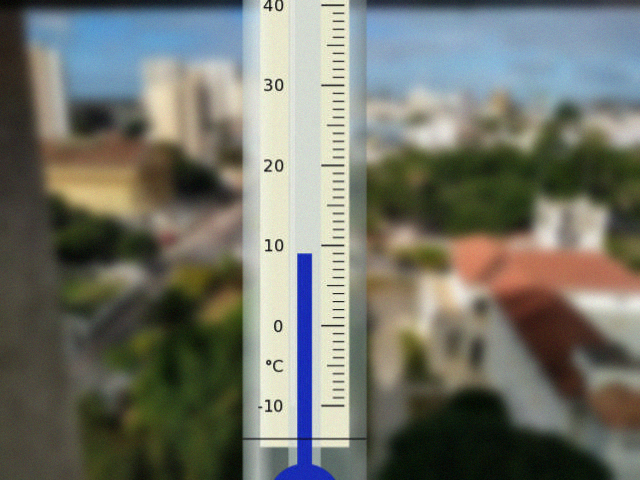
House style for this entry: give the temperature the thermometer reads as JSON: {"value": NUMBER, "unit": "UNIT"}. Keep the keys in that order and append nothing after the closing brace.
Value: {"value": 9, "unit": "°C"}
